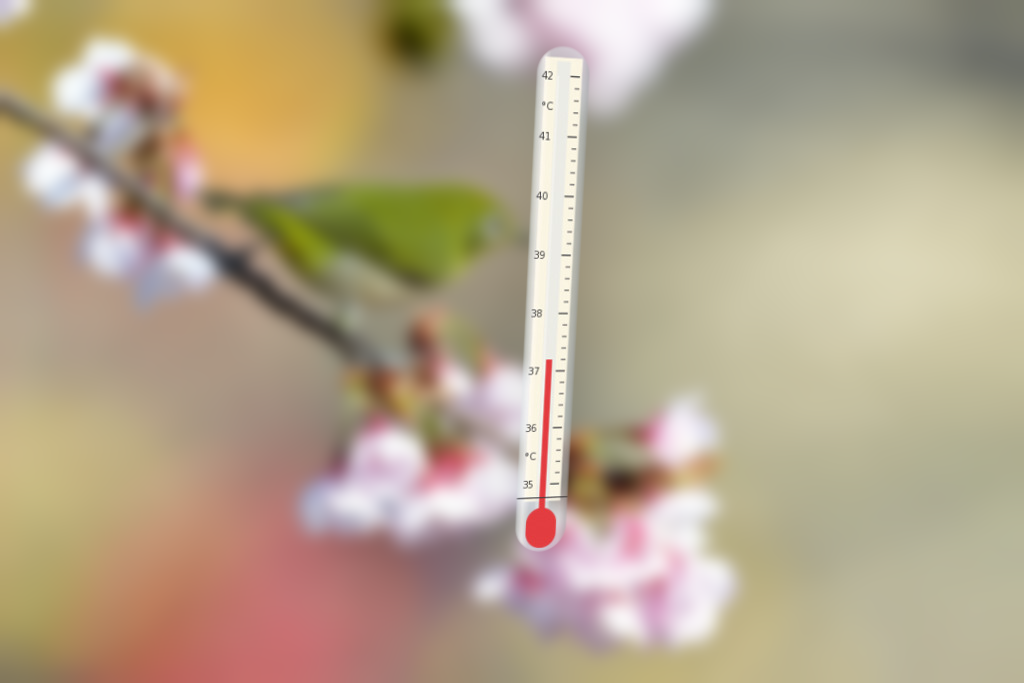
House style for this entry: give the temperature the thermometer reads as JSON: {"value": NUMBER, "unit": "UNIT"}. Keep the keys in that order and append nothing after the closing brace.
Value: {"value": 37.2, "unit": "°C"}
